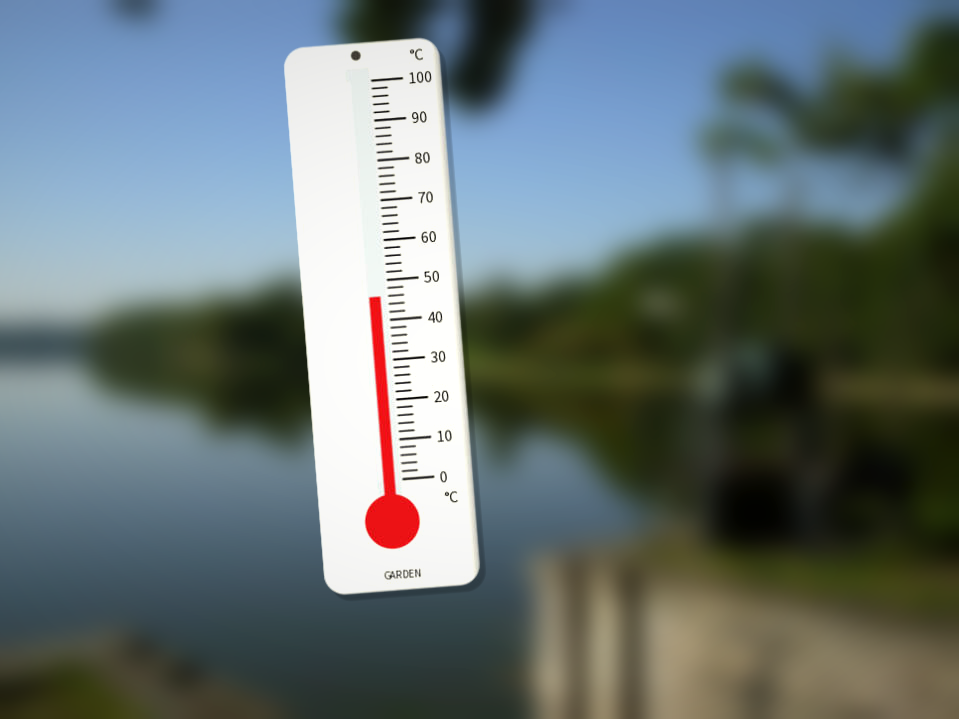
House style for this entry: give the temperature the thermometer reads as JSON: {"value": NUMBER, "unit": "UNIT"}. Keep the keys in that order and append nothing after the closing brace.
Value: {"value": 46, "unit": "°C"}
